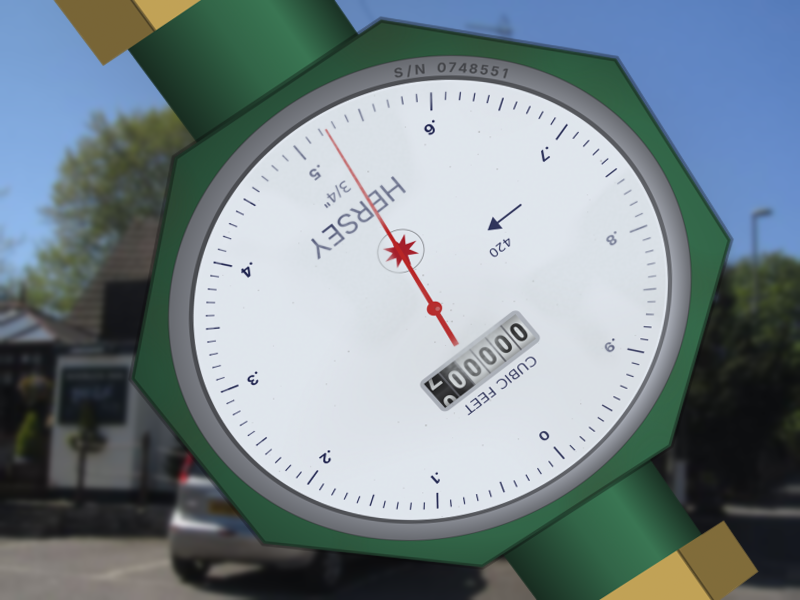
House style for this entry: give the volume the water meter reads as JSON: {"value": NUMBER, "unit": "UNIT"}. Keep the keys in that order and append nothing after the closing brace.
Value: {"value": 6.52, "unit": "ft³"}
